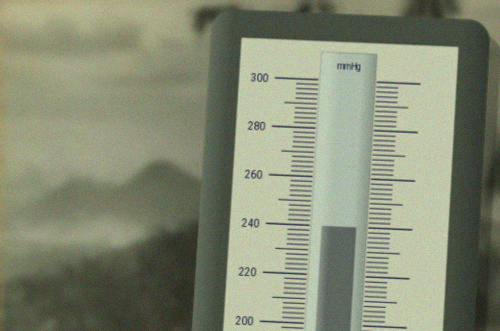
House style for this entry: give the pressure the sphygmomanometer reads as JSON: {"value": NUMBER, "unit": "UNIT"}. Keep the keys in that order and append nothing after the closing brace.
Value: {"value": 240, "unit": "mmHg"}
